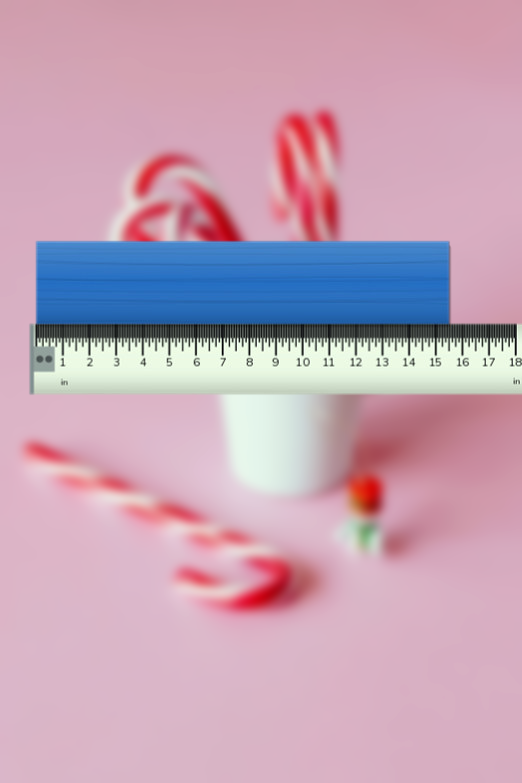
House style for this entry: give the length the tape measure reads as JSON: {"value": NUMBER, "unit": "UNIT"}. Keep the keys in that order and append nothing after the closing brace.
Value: {"value": 15.5, "unit": "in"}
